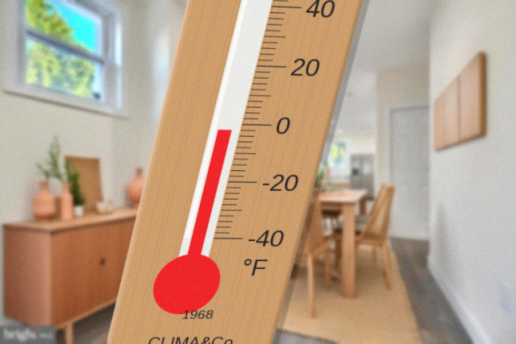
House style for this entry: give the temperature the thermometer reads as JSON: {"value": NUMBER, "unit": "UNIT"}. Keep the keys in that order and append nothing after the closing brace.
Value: {"value": -2, "unit": "°F"}
